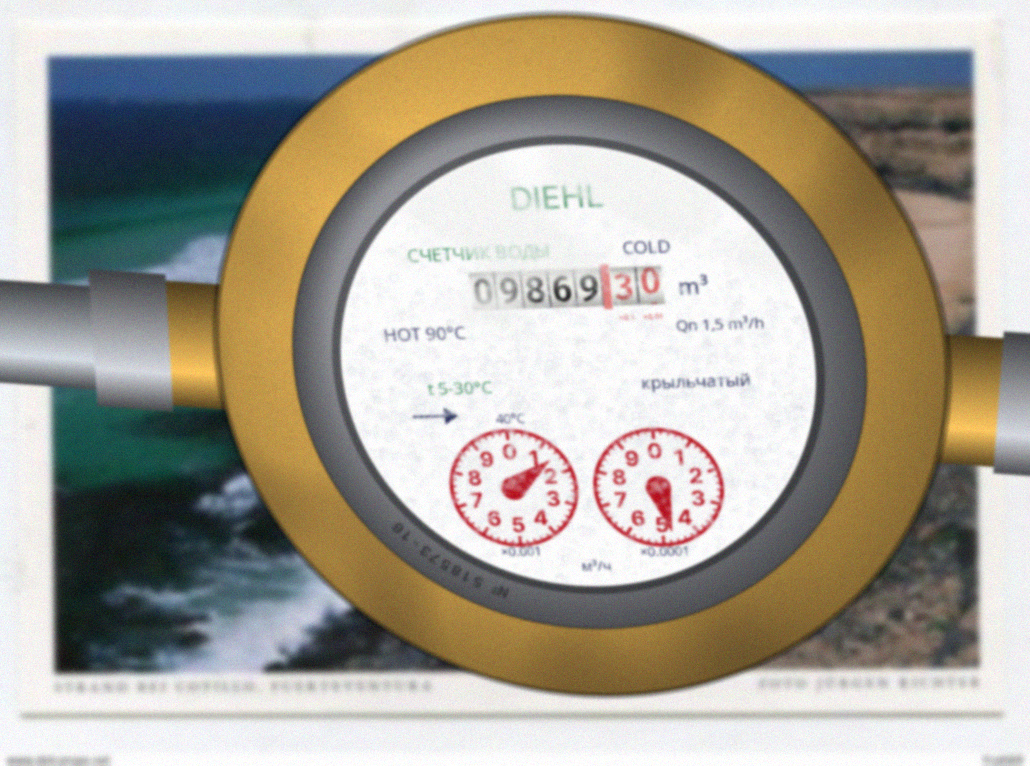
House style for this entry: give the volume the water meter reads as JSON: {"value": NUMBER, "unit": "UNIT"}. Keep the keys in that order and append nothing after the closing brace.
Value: {"value": 9869.3014, "unit": "m³"}
